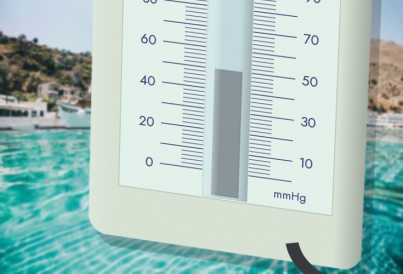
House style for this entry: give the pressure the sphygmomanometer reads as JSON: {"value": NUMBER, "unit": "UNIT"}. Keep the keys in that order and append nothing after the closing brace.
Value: {"value": 50, "unit": "mmHg"}
